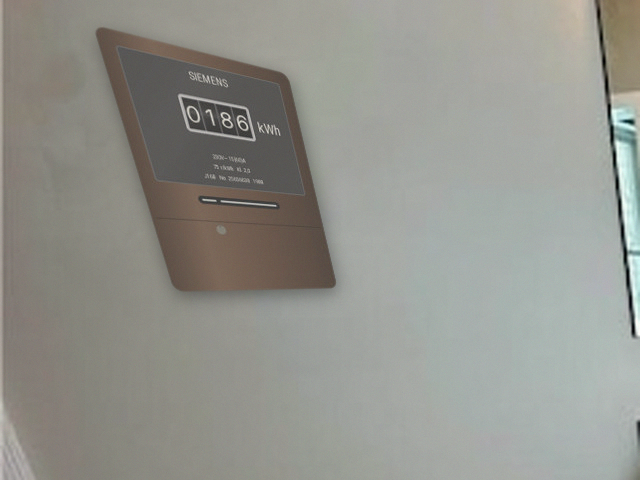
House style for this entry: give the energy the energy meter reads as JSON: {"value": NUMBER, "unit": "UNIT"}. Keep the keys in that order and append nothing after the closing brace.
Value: {"value": 186, "unit": "kWh"}
